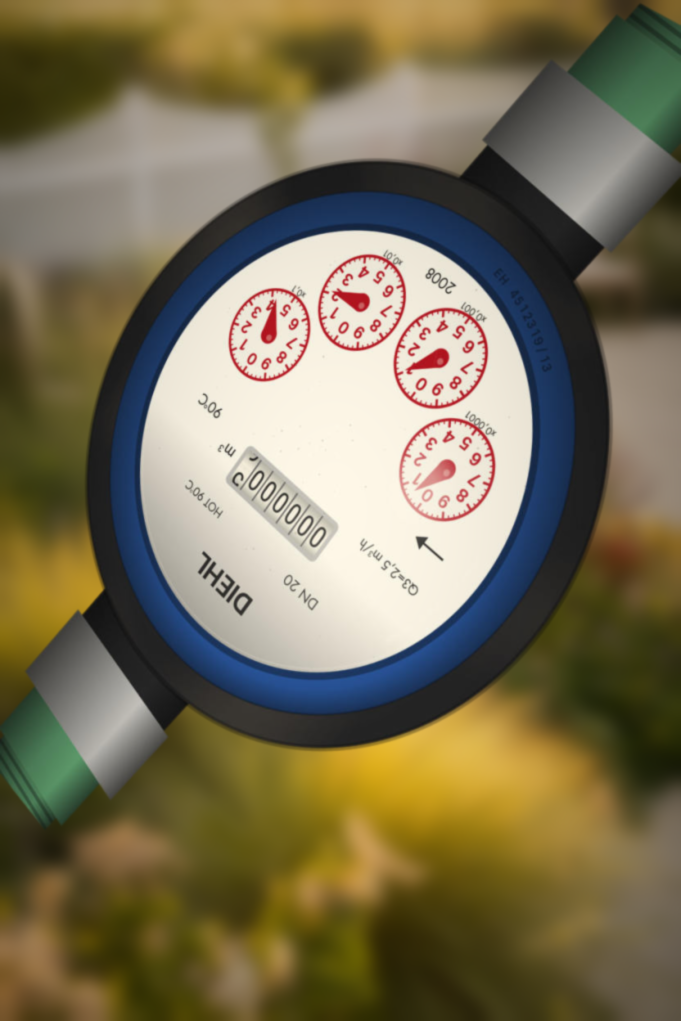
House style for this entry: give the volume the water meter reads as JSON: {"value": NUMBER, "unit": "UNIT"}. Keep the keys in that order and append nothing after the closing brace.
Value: {"value": 5.4210, "unit": "m³"}
